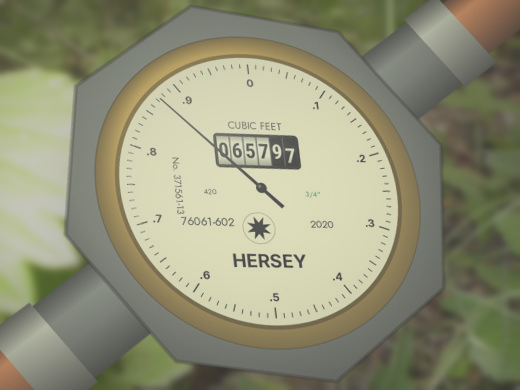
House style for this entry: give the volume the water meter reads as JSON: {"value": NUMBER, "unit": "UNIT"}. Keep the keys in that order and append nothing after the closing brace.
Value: {"value": 65796.87, "unit": "ft³"}
